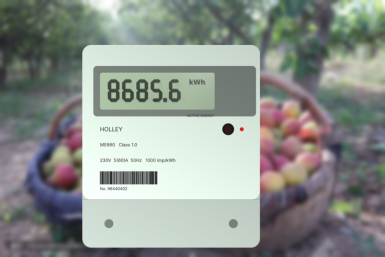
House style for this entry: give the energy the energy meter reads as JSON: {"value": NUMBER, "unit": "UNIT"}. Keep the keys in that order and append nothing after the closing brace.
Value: {"value": 8685.6, "unit": "kWh"}
